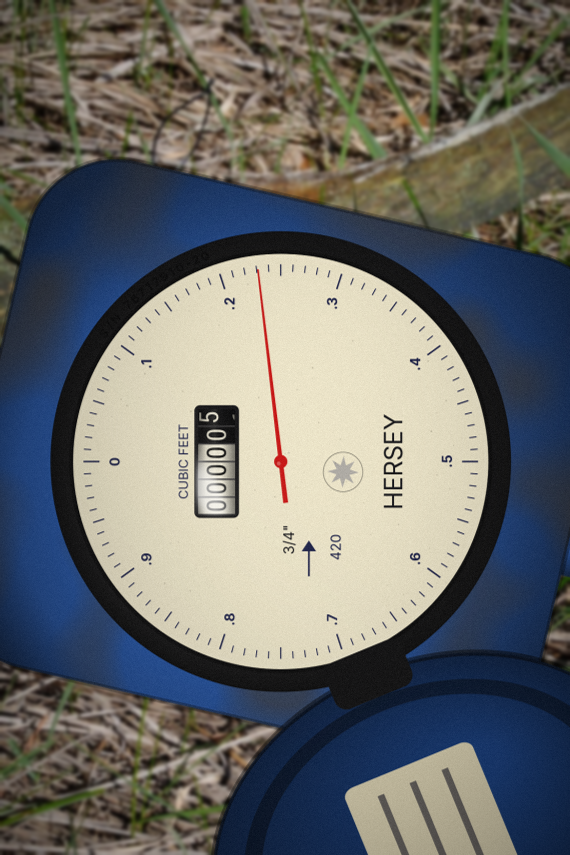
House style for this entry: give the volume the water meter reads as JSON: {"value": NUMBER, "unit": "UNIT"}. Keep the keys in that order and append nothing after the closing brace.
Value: {"value": 5.23, "unit": "ft³"}
